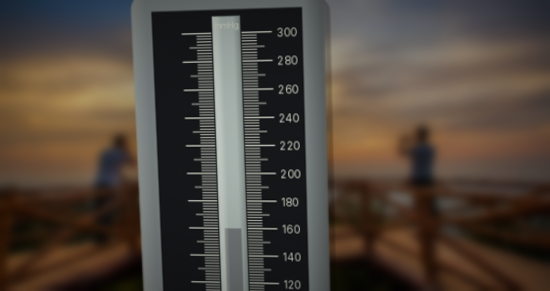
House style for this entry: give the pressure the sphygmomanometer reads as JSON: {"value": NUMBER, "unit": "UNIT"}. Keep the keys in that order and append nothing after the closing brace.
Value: {"value": 160, "unit": "mmHg"}
